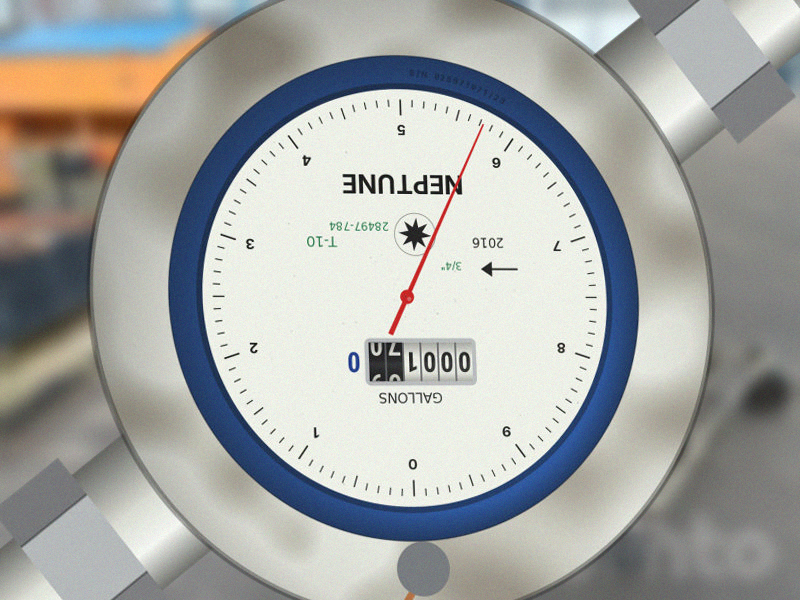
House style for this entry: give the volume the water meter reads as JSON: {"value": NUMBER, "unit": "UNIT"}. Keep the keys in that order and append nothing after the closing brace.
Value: {"value": 1695.7, "unit": "gal"}
